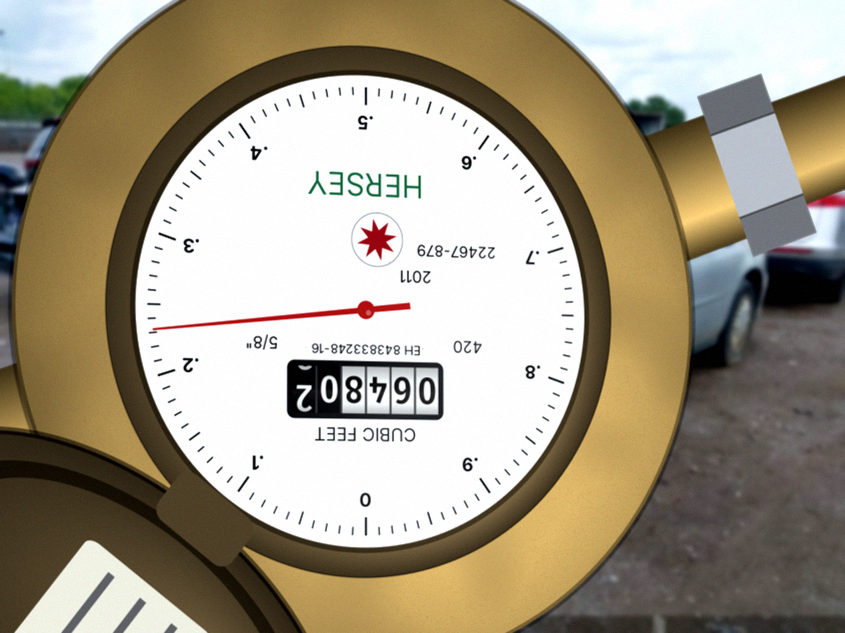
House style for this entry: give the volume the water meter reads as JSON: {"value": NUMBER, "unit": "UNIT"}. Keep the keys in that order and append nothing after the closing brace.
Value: {"value": 64802.23, "unit": "ft³"}
